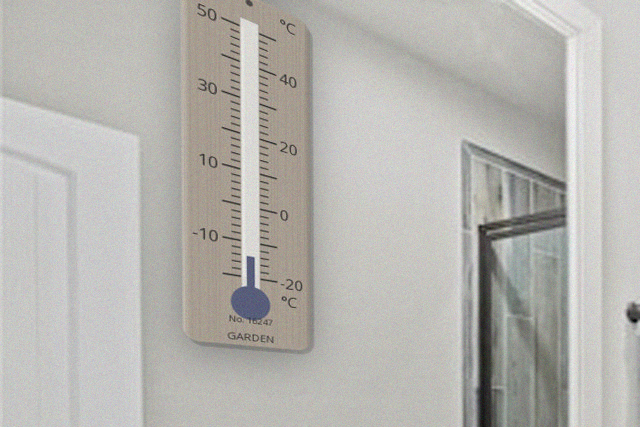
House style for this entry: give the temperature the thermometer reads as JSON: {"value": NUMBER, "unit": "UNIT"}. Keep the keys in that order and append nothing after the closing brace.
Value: {"value": -14, "unit": "°C"}
